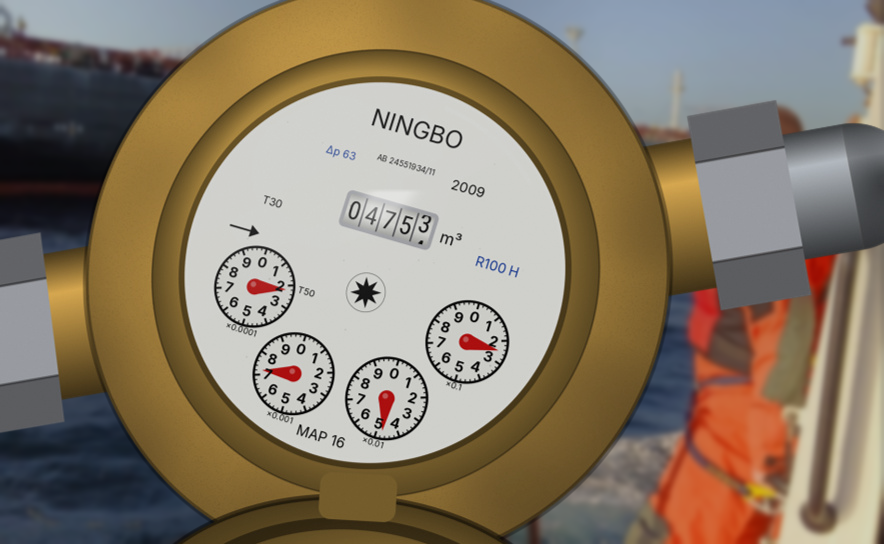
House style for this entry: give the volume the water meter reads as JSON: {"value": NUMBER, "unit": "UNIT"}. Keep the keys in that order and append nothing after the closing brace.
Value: {"value": 4753.2472, "unit": "m³"}
